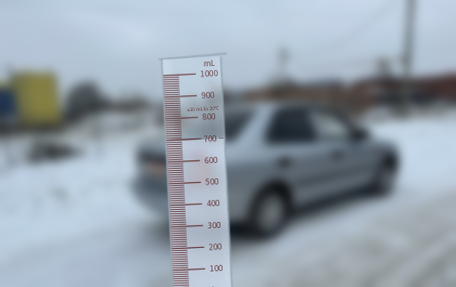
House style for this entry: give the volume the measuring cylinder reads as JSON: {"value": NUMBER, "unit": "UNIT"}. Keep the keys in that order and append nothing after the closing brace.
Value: {"value": 700, "unit": "mL"}
